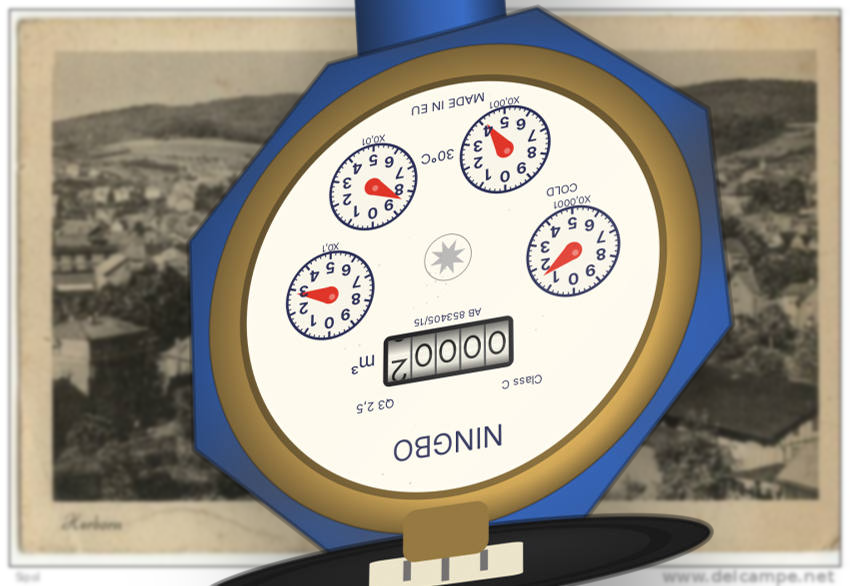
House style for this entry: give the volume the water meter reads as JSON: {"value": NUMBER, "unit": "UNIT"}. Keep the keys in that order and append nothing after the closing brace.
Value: {"value": 2.2841, "unit": "m³"}
